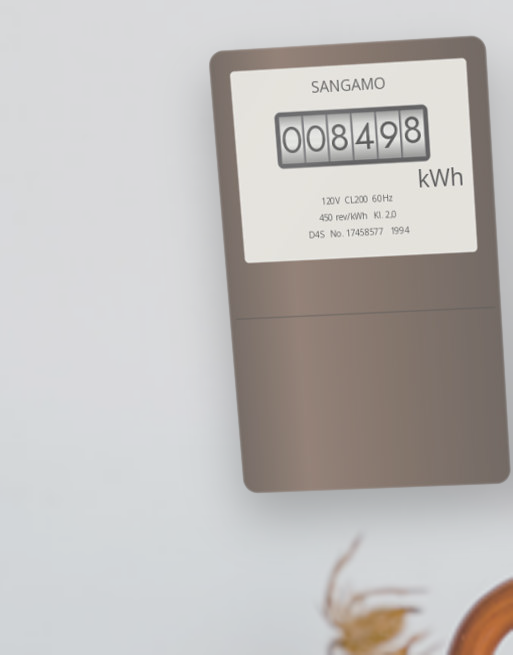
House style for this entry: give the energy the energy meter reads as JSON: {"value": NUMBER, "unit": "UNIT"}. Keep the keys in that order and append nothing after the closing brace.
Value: {"value": 8498, "unit": "kWh"}
